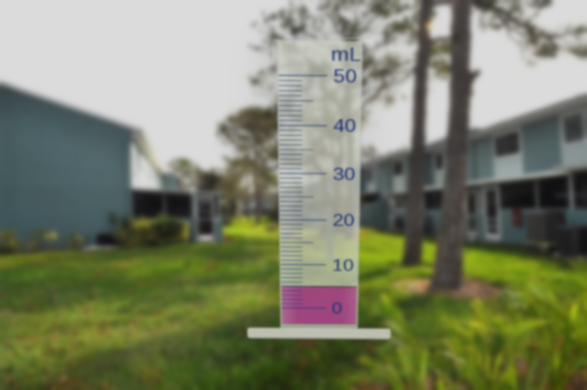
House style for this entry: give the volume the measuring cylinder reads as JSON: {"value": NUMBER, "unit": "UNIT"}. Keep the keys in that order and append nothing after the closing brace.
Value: {"value": 5, "unit": "mL"}
